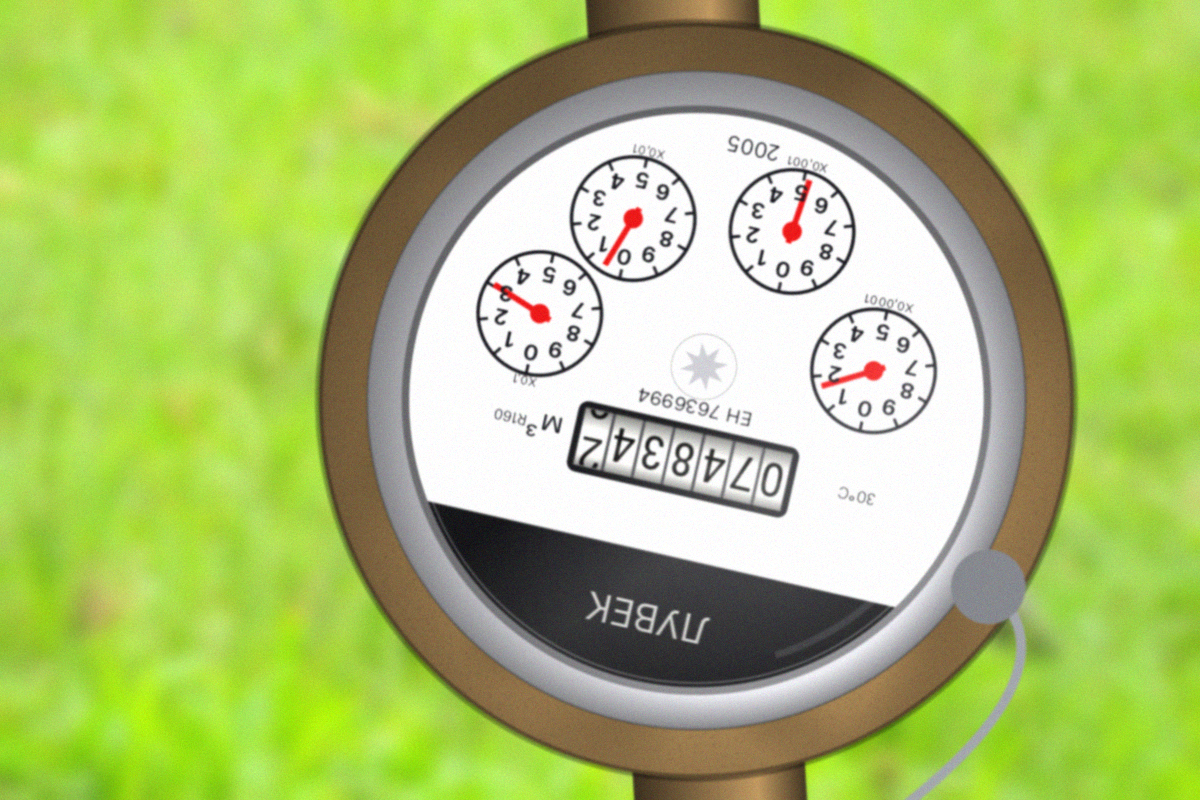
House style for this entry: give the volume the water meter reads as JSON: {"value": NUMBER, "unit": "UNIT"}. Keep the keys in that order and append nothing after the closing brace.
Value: {"value": 748342.3051, "unit": "m³"}
